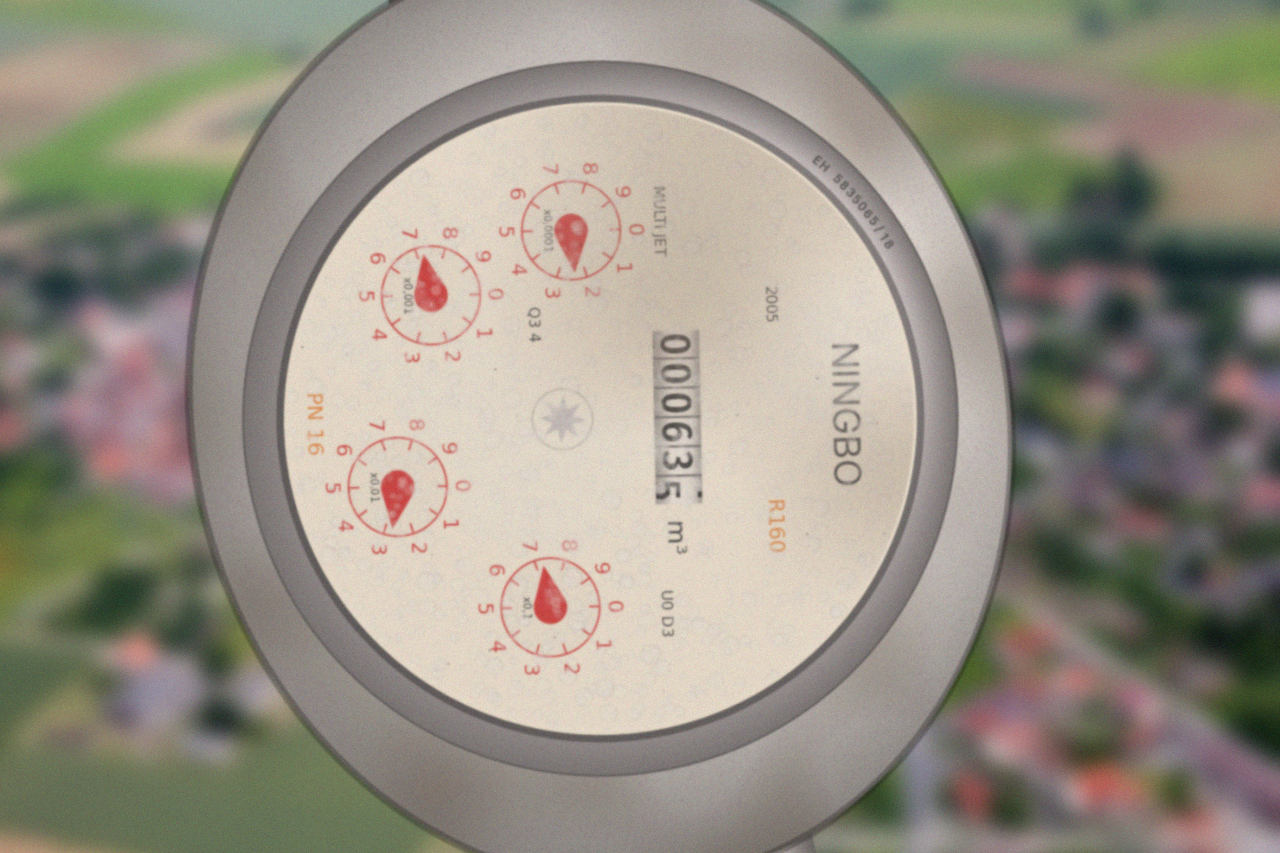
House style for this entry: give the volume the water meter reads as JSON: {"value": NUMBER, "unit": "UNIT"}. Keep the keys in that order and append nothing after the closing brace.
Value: {"value": 634.7272, "unit": "m³"}
